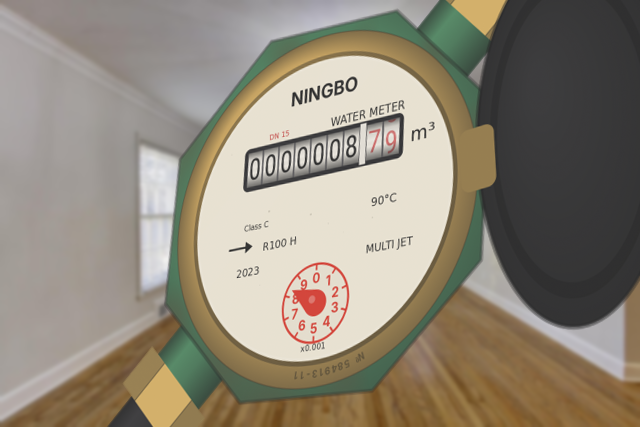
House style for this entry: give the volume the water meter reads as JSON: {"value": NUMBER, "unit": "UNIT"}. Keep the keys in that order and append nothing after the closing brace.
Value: {"value": 8.788, "unit": "m³"}
